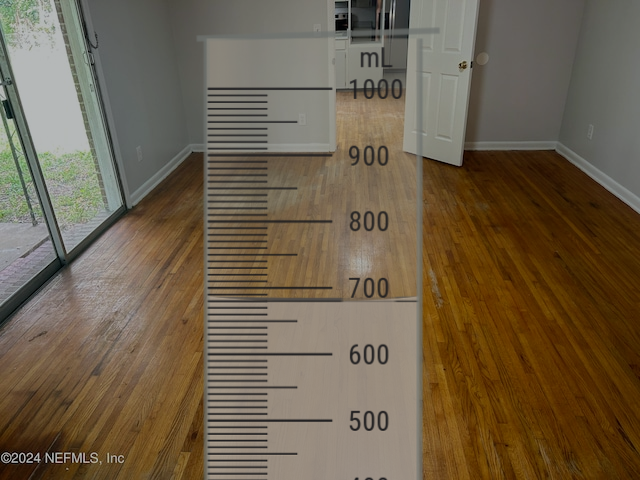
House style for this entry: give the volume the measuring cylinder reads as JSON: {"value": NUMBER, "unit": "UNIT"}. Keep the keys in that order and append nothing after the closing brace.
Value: {"value": 680, "unit": "mL"}
